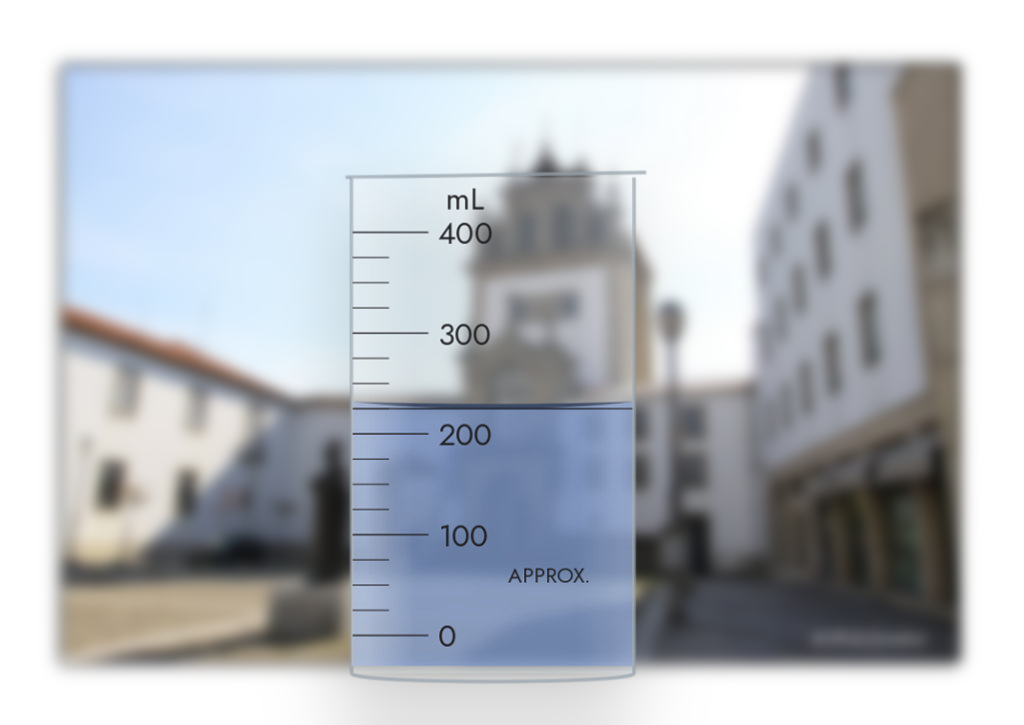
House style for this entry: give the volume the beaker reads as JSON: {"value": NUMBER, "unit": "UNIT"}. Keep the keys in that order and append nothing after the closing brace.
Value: {"value": 225, "unit": "mL"}
